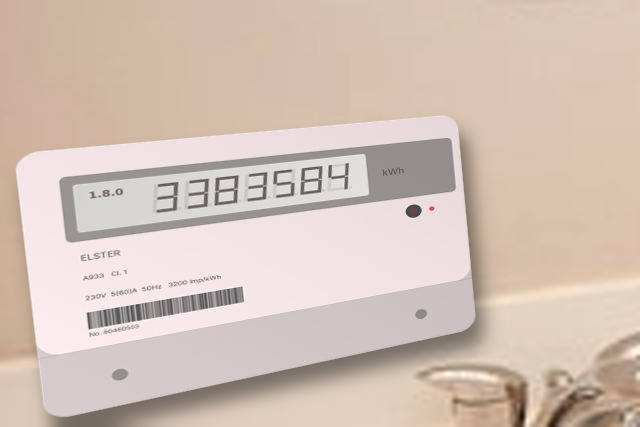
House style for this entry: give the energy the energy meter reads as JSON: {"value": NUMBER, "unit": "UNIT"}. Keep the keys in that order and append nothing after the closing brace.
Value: {"value": 3383584, "unit": "kWh"}
